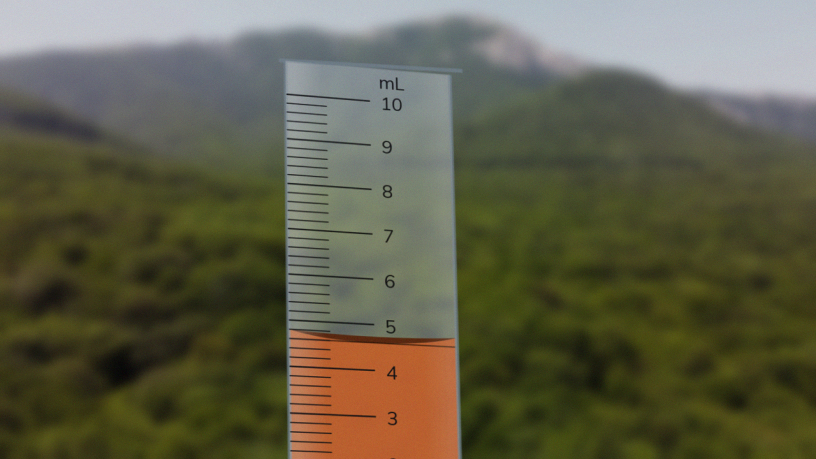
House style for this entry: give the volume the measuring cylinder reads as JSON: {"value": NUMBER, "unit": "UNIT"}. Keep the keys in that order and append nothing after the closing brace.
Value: {"value": 4.6, "unit": "mL"}
